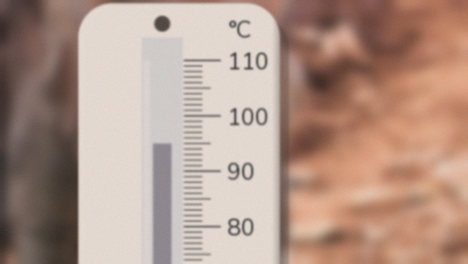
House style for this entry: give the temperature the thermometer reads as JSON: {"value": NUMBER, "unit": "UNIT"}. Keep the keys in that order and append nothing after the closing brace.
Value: {"value": 95, "unit": "°C"}
